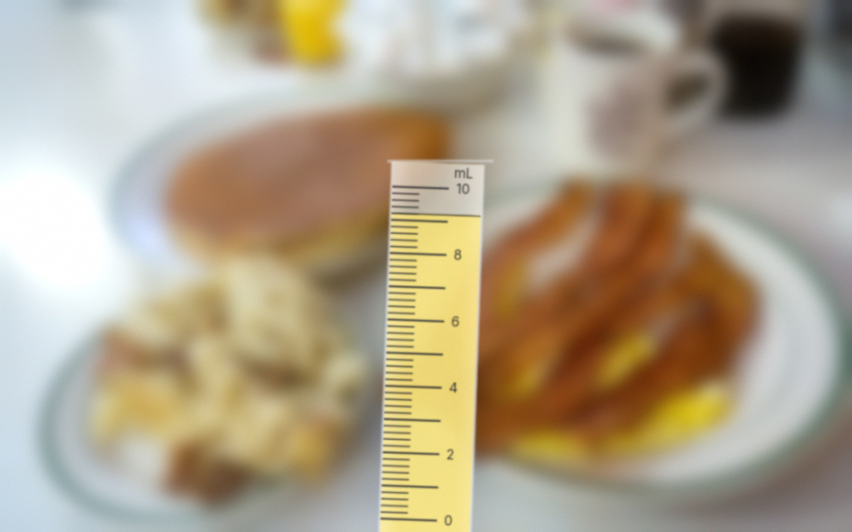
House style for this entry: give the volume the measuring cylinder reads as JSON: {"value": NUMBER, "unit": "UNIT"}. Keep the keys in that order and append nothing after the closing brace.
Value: {"value": 9.2, "unit": "mL"}
